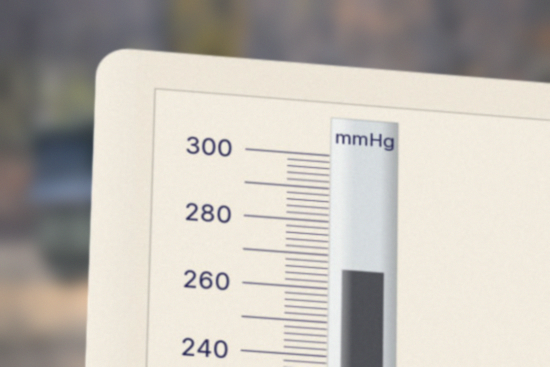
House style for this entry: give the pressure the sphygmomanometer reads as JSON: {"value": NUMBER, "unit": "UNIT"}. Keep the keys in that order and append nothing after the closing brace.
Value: {"value": 266, "unit": "mmHg"}
